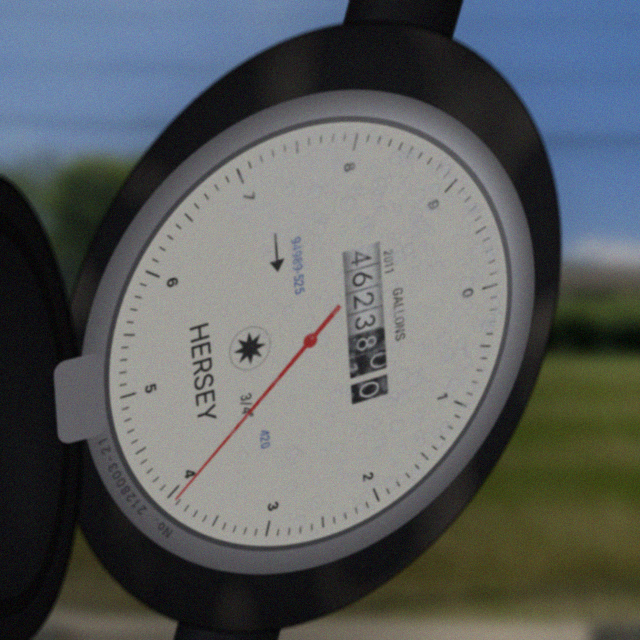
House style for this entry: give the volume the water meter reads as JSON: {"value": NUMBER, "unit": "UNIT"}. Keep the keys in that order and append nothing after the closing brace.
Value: {"value": 4623803.9, "unit": "gal"}
